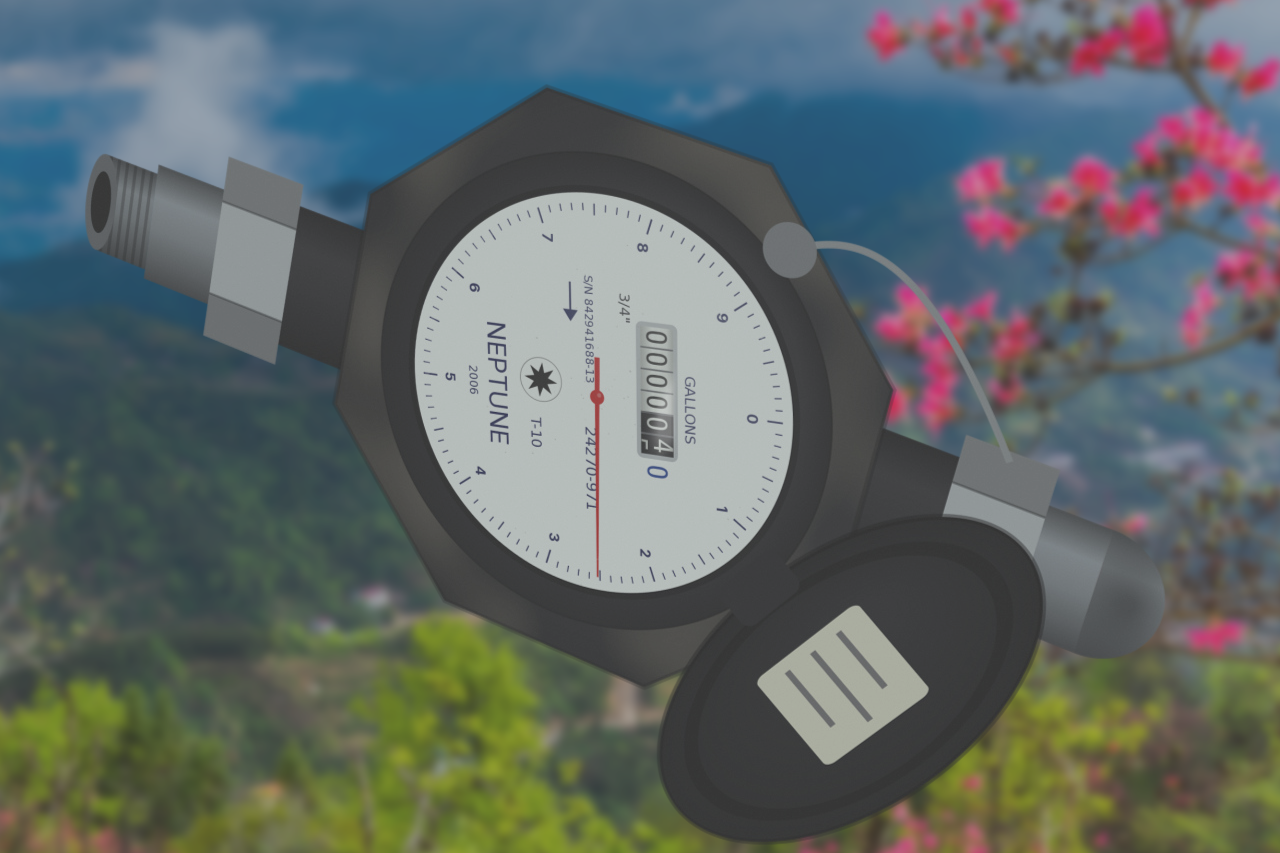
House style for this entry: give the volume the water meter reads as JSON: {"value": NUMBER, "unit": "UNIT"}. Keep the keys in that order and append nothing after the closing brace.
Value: {"value": 42.5, "unit": "gal"}
